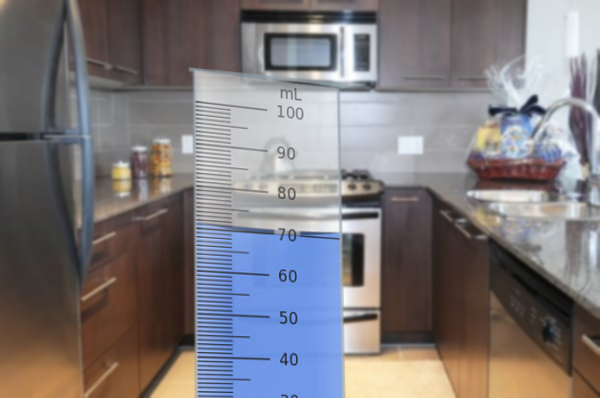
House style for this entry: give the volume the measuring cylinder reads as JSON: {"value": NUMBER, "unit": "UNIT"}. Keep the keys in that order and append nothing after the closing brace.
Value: {"value": 70, "unit": "mL"}
